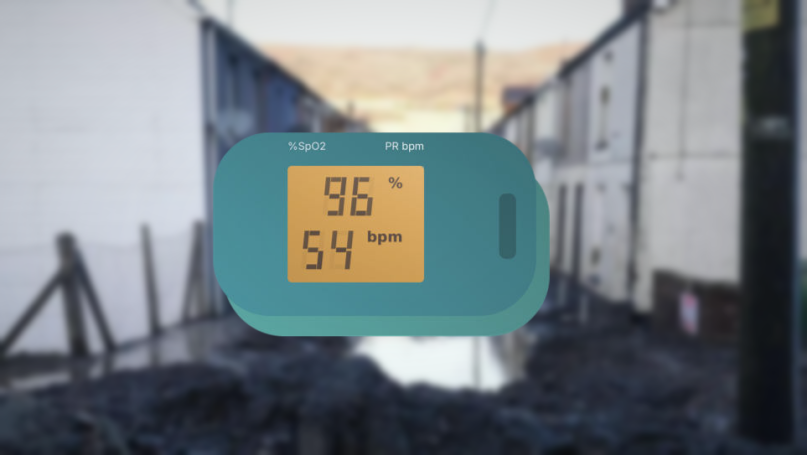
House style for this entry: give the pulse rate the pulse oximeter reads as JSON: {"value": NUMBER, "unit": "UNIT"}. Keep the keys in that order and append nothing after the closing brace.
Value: {"value": 54, "unit": "bpm"}
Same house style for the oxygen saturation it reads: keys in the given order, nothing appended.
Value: {"value": 96, "unit": "%"}
